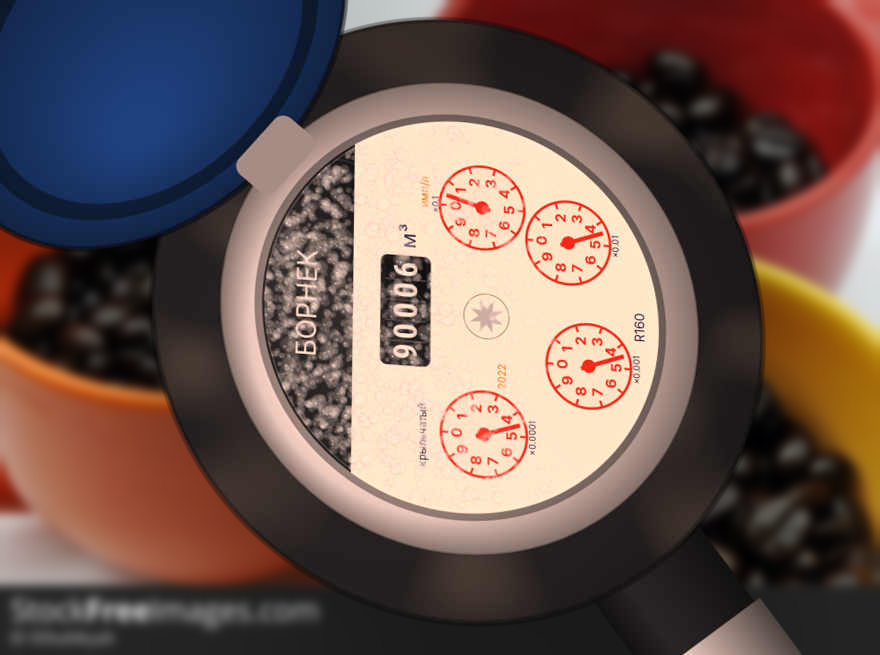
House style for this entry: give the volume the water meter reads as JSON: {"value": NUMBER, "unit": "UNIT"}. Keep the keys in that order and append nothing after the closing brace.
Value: {"value": 90006.0444, "unit": "m³"}
